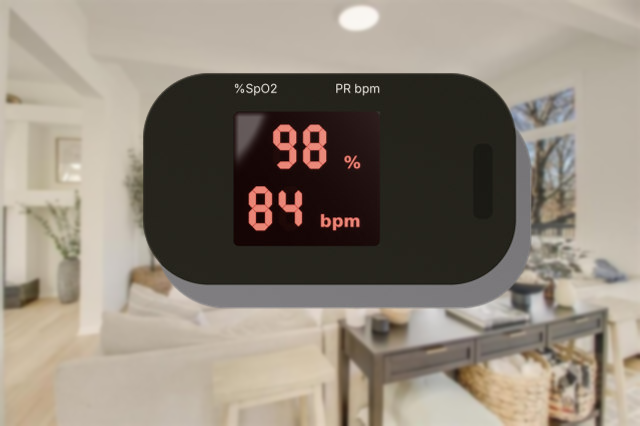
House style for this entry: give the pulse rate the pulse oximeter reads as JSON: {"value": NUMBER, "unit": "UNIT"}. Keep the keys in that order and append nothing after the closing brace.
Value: {"value": 84, "unit": "bpm"}
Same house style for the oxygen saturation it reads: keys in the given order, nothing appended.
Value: {"value": 98, "unit": "%"}
